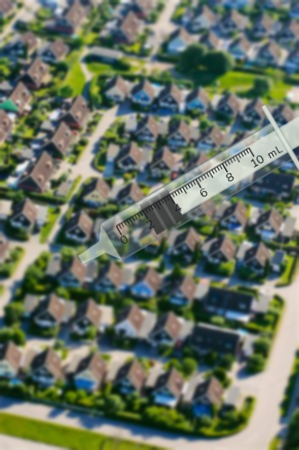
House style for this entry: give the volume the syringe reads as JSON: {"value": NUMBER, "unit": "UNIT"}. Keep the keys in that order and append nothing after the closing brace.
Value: {"value": 2, "unit": "mL"}
